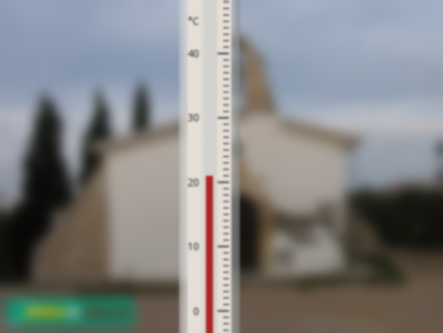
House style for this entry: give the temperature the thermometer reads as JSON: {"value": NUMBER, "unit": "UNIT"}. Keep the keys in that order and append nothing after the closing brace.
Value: {"value": 21, "unit": "°C"}
